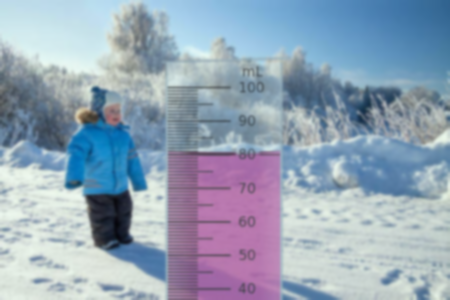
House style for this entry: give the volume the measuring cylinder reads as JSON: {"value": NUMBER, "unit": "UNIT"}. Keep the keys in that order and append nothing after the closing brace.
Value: {"value": 80, "unit": "mL"}
